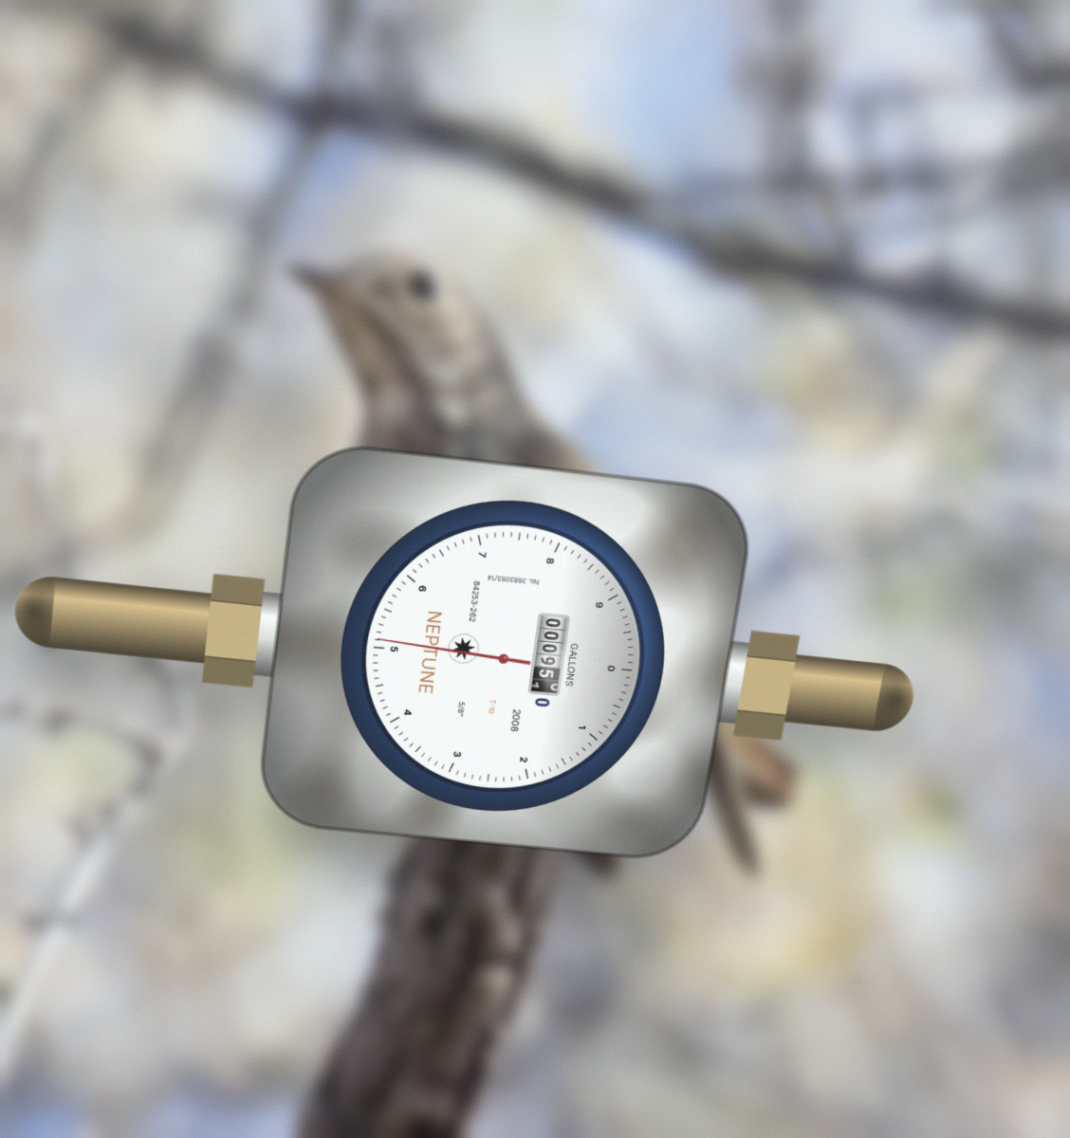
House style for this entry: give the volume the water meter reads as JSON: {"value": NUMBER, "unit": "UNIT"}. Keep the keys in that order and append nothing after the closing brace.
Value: {"value": 9505.1, "unit": "gal"}
